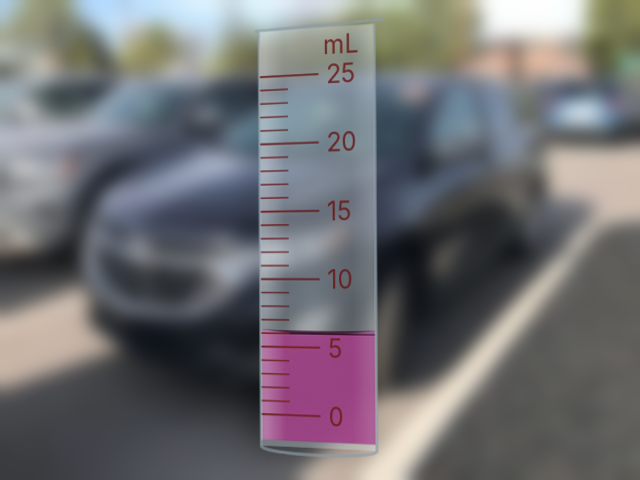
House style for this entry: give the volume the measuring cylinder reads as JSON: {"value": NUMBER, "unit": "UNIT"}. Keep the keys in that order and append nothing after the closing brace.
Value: {"value": 6, "unit": "mL"}
